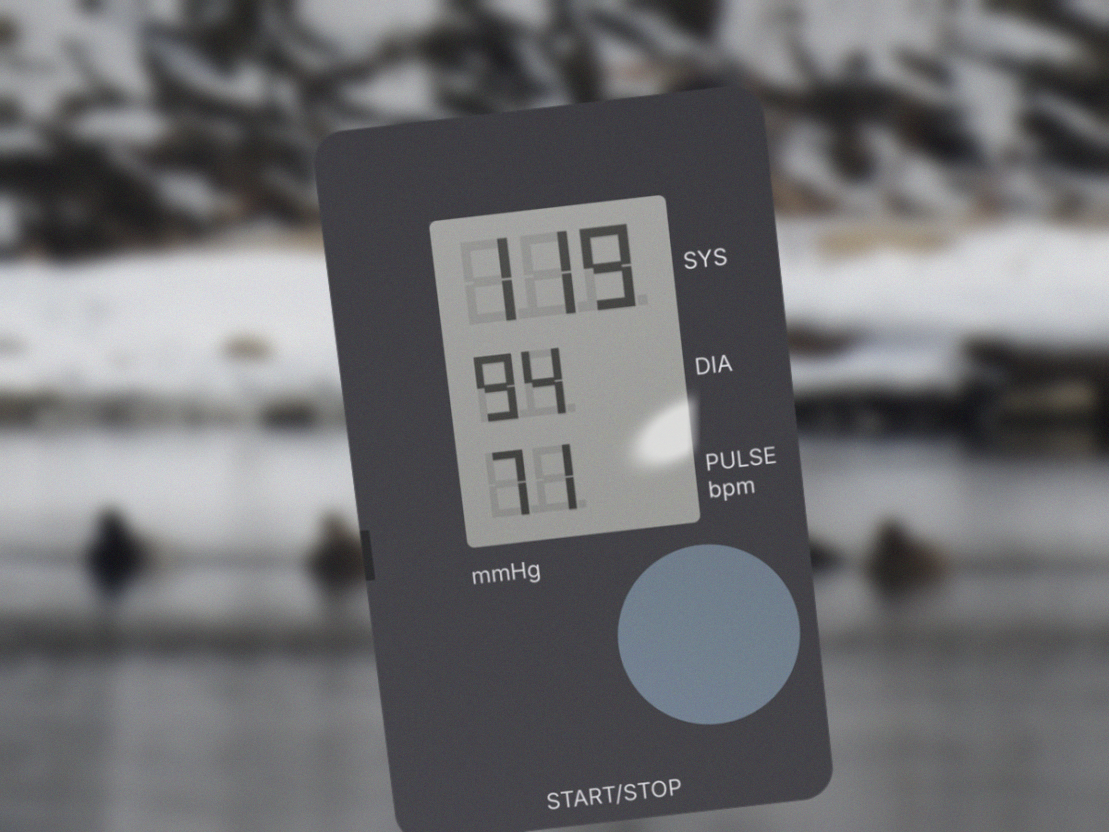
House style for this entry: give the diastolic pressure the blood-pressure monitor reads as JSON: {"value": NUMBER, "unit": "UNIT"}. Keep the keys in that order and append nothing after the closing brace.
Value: {"value": 94, "unit": "mmHg"}
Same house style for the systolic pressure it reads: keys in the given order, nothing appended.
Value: {"value": 119, "unit": "mmHg"}
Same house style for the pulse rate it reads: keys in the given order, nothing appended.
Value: {"value": 71, "unit": "bpm"}
